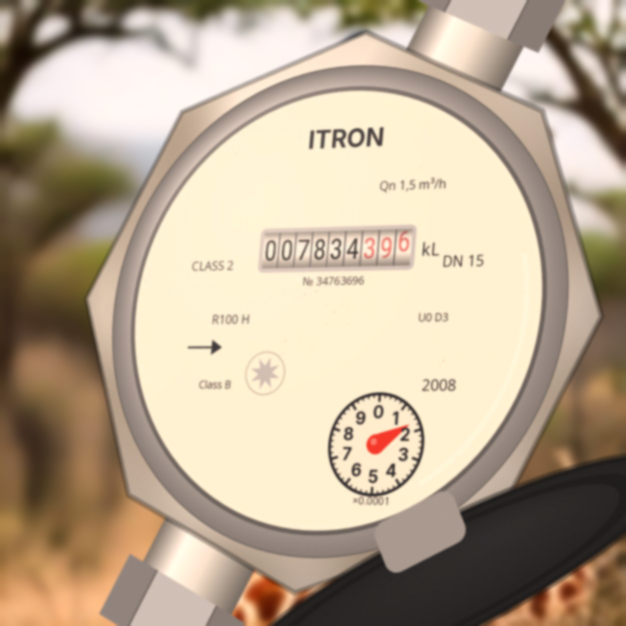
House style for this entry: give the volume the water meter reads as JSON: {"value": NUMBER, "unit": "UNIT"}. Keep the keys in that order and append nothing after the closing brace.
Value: {"value": 7834.3961, "unit": "kL"}
